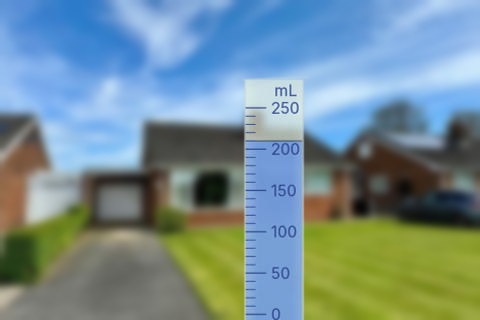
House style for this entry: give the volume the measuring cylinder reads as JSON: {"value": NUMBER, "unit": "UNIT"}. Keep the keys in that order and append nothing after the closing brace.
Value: {"value": 210, "unit": "mL"}
